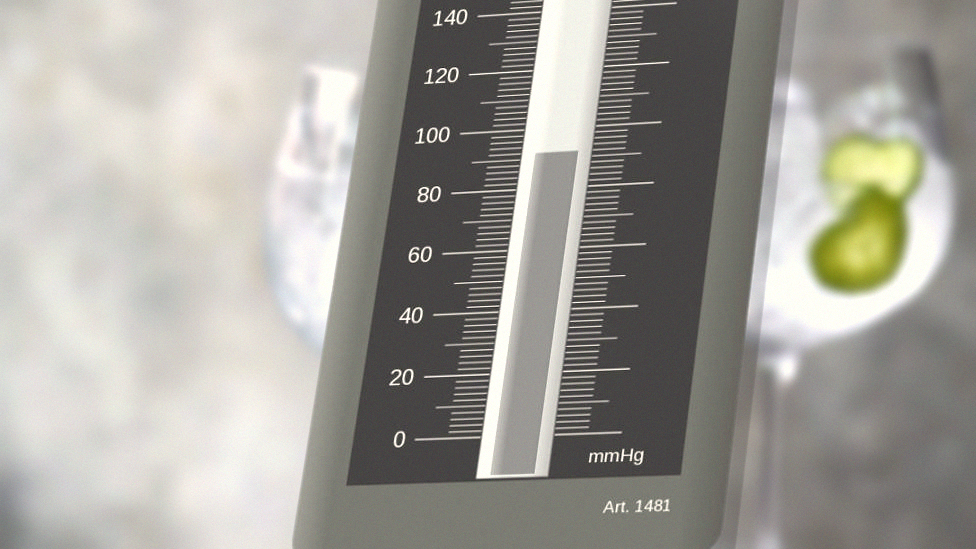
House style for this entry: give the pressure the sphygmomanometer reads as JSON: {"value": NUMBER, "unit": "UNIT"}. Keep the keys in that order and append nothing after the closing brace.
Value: {"value": 92, "unit": "mmHg"}
